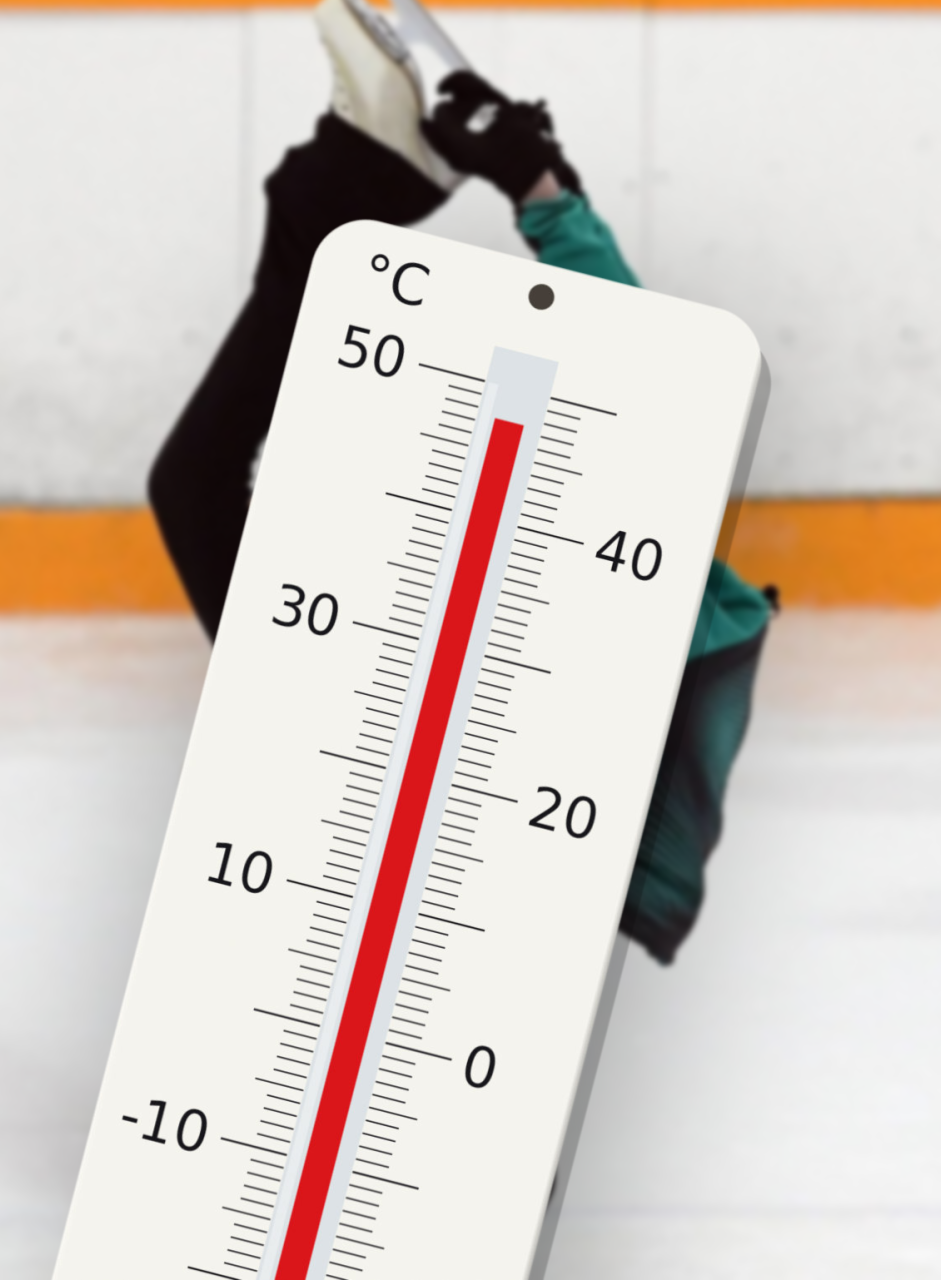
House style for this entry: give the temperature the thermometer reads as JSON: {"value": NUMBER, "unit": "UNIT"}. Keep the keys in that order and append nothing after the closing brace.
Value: {"value": 47.5, "unit": "°C"}
